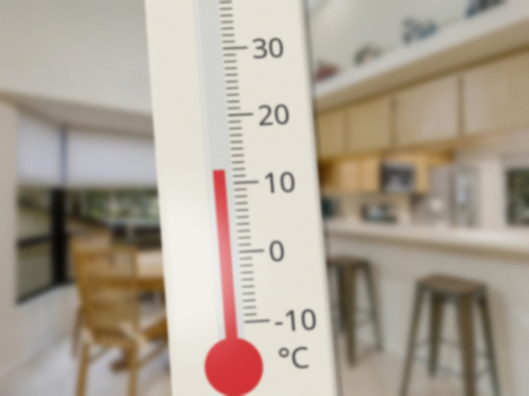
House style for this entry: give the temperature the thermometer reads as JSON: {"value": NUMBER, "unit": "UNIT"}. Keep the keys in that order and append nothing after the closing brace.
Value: {"value": 12, "unit": "°C"}
